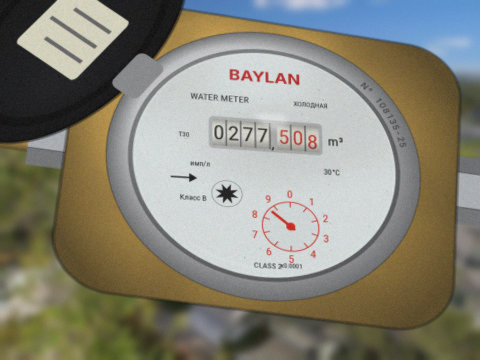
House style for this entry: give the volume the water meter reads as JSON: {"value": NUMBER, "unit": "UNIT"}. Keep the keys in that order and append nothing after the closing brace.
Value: {"value": 277.5078, "unit": "m³"}
